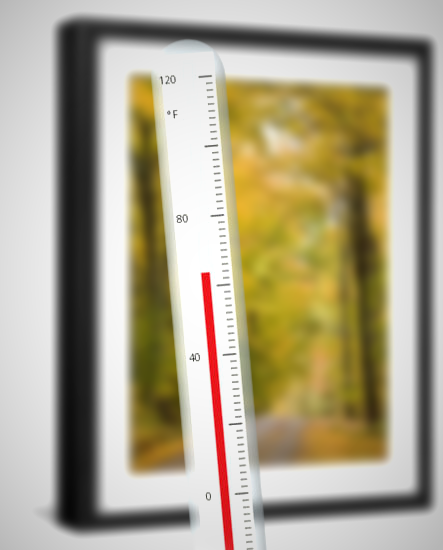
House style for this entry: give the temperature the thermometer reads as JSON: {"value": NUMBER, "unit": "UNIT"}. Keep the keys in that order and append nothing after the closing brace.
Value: {"value": 64, "unit": "°F"}
